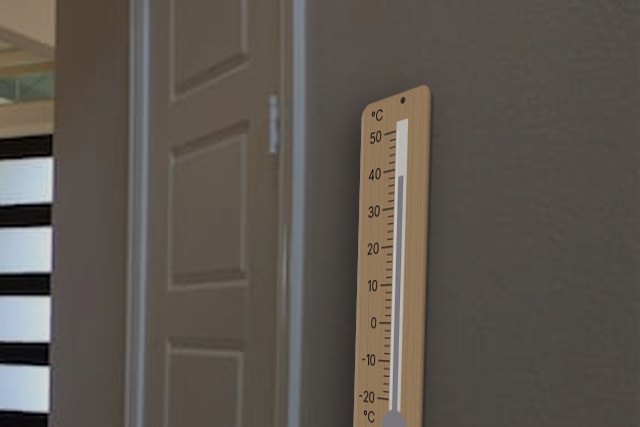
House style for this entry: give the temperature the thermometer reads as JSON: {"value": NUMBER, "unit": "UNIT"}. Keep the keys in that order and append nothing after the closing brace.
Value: {"value": 38, "unit": "°C"}
